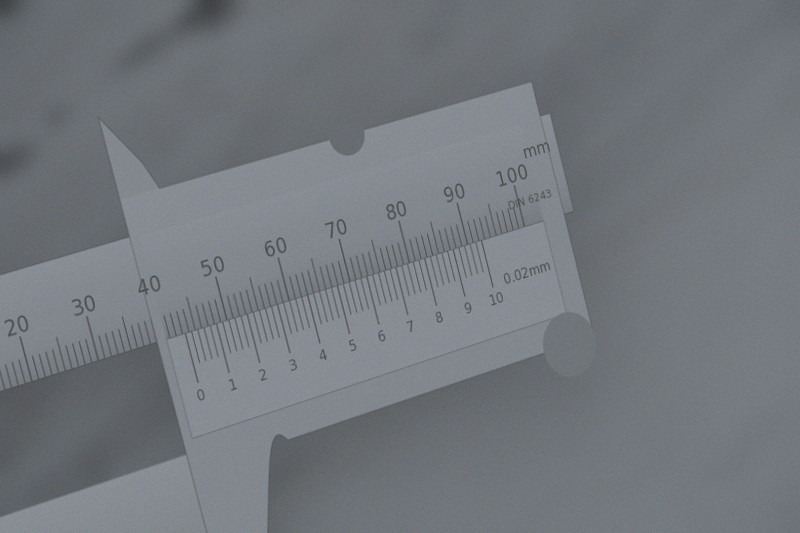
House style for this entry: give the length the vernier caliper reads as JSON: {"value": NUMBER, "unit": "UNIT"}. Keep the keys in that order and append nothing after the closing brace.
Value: {"value": 43.4, "unit": "mm"}
